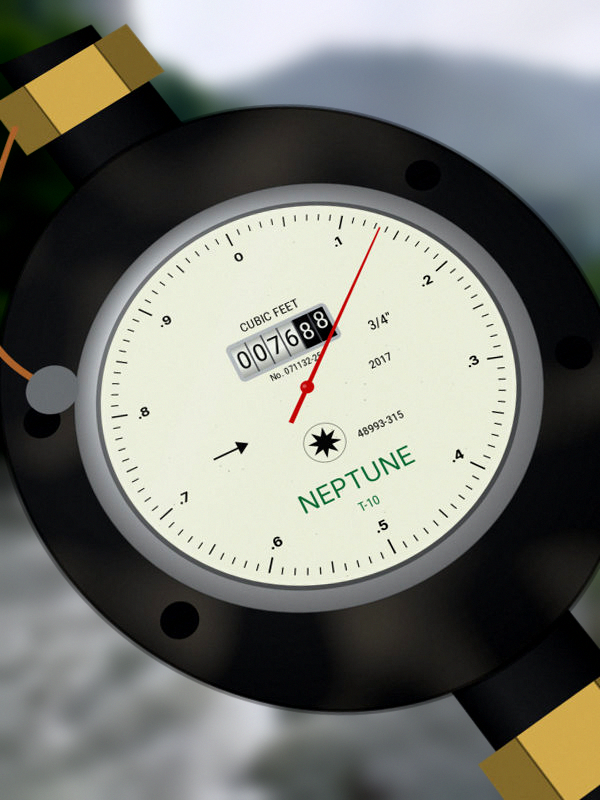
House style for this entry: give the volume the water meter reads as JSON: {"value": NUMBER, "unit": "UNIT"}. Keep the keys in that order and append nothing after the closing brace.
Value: {"value": 7688.13, "unit": "ft³"}
